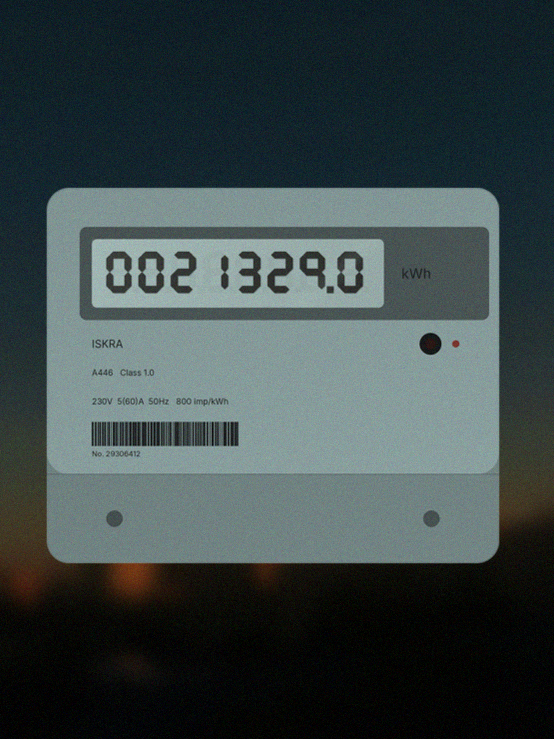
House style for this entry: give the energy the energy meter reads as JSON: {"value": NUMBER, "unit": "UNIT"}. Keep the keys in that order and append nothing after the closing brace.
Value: {"value": 21329.0, "unit": "kWh"}
